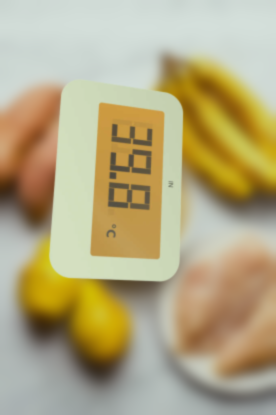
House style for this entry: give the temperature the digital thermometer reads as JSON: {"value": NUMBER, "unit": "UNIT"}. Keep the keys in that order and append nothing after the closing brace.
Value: {"value": 39.8, "unit": "°C"}
